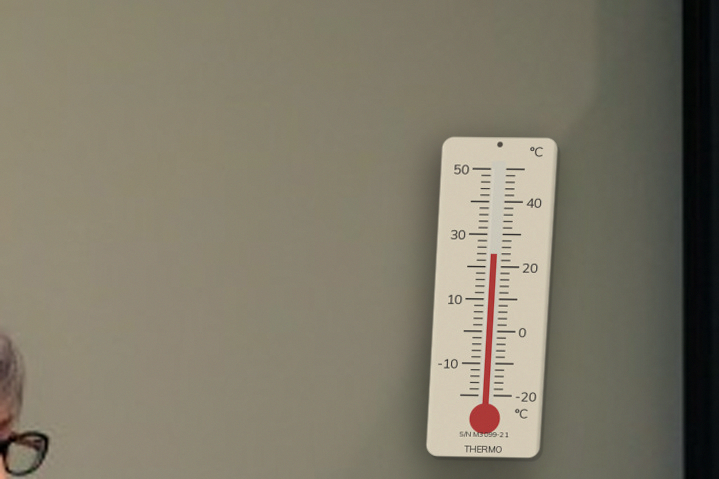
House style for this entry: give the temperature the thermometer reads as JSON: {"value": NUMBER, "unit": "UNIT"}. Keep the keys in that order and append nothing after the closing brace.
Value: {"value": 24, "unit": "°C"}
